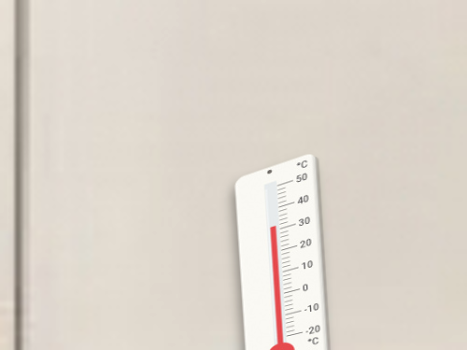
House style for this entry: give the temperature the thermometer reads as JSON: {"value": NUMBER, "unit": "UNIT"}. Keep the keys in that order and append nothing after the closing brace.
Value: {"value": 32, "unit": "°C"}
